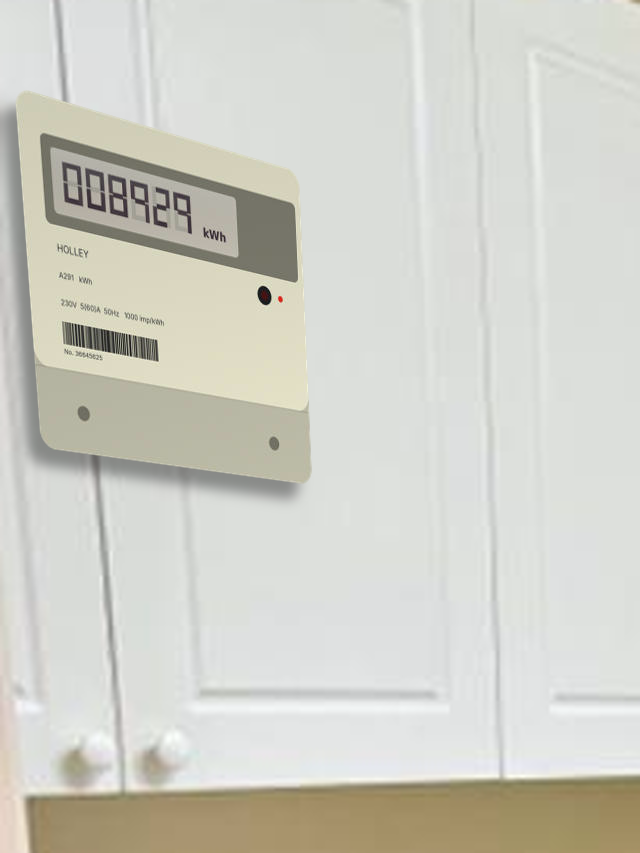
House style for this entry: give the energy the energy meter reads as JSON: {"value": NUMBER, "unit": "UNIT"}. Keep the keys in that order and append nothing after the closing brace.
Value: {"value": 8929, "unit": "kWh"}
